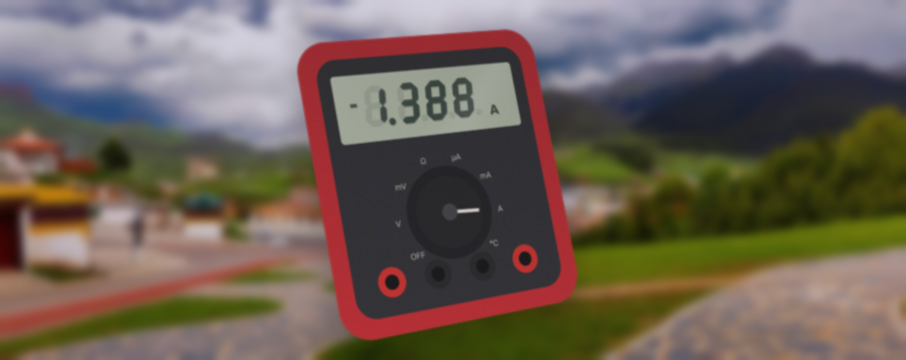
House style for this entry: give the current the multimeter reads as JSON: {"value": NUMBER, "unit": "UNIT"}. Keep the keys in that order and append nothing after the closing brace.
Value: {"value": -1.388, "unit": "A"}
